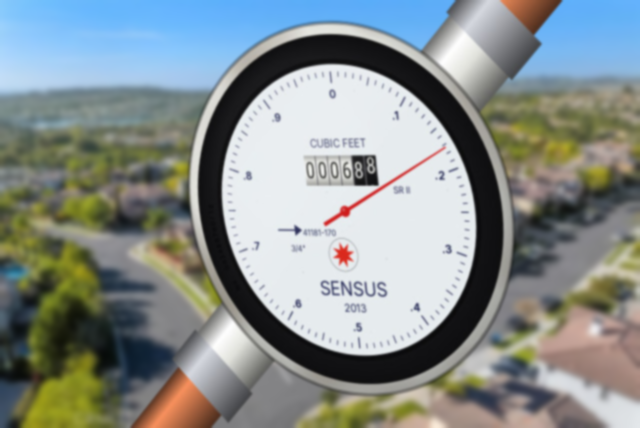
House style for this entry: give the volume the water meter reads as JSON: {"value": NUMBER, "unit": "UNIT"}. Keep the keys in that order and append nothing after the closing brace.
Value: {"value": 688.17, "unit": "ft³"}
